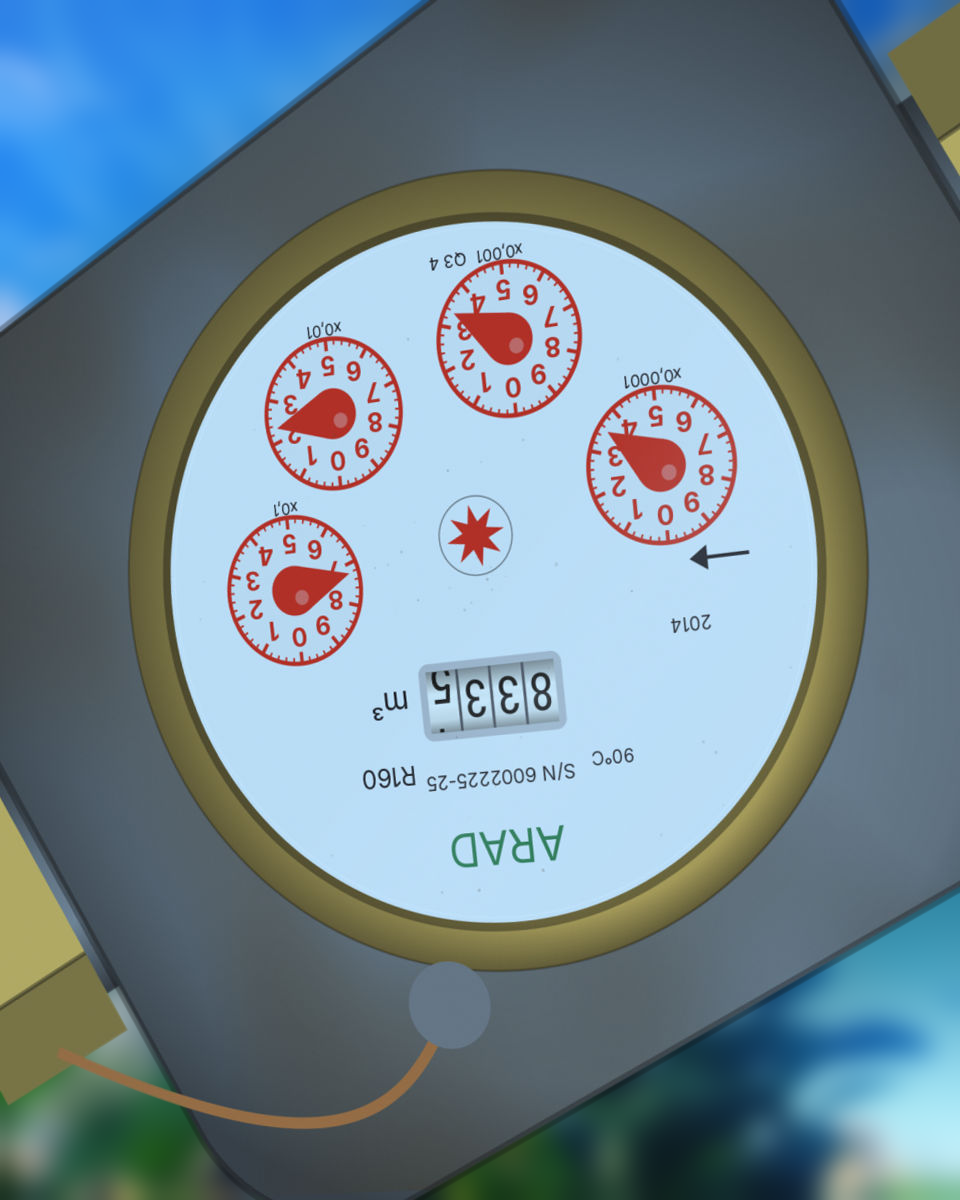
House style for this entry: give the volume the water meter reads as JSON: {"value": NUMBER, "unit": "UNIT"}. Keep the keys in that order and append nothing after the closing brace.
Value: {"value": 8334.7233, "unit": "m³"}
